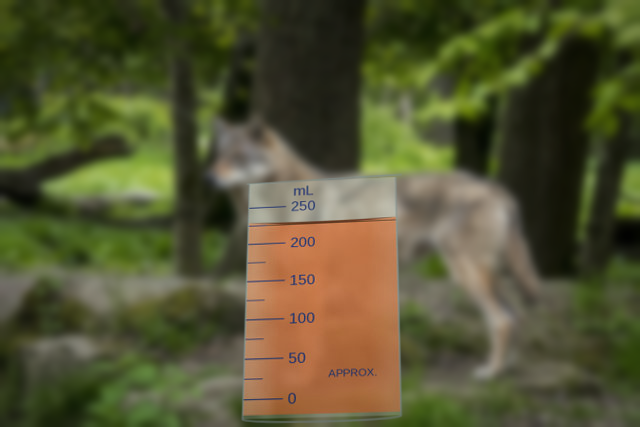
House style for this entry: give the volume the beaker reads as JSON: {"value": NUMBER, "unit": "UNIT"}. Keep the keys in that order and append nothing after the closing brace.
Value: {"value": 225, "unit": "mL"}
